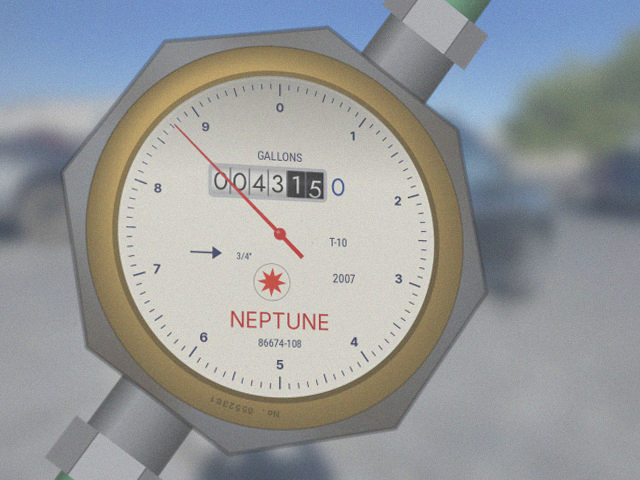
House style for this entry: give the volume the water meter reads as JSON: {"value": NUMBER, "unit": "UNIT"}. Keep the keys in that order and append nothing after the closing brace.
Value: {"value": 43148.7, "unit": "gal"}
